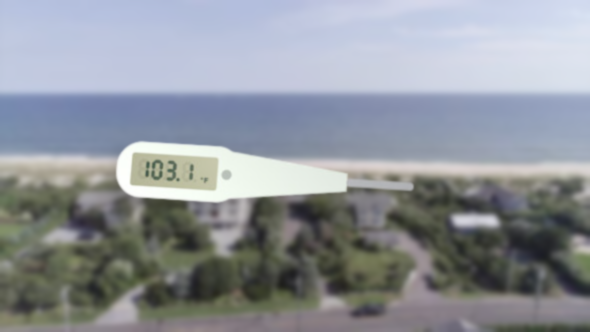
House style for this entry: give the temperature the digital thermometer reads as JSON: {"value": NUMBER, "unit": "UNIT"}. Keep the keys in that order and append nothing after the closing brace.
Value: {"value": 103.1, "unit": "°F"}
